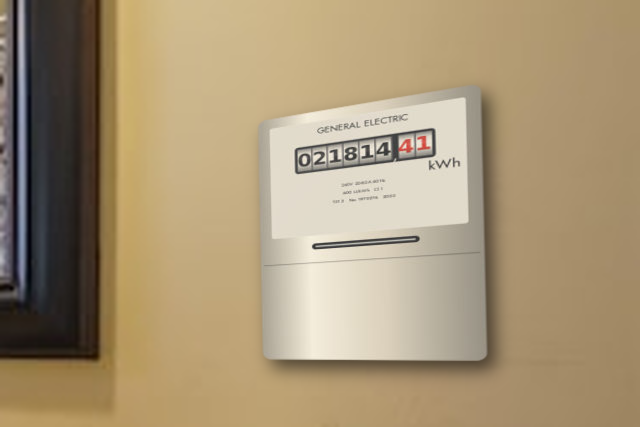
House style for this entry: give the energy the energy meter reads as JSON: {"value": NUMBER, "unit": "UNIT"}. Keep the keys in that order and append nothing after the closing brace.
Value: {"value": 21814.41, "unit": "kWh"}
